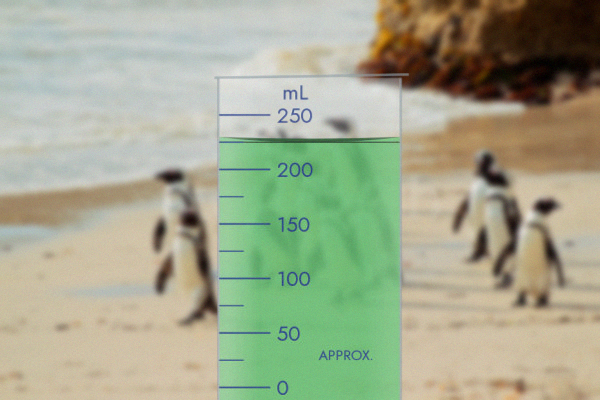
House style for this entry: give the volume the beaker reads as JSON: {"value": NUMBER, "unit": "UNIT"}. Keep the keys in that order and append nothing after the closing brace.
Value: {"value": 225, "unit": "mL"}
